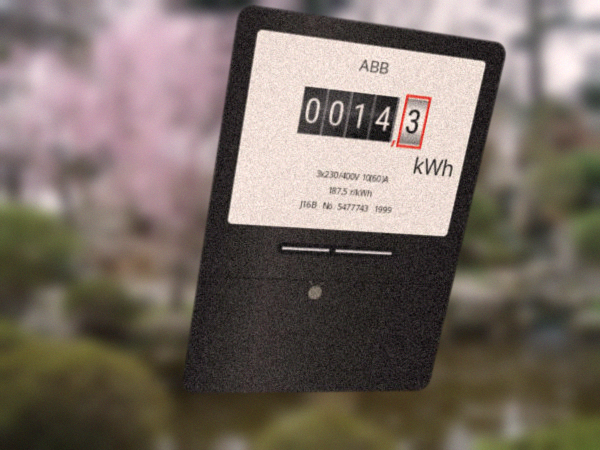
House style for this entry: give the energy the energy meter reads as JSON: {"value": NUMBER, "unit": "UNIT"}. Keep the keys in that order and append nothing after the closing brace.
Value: {"value": 14.3, "unit": "kWh"}
